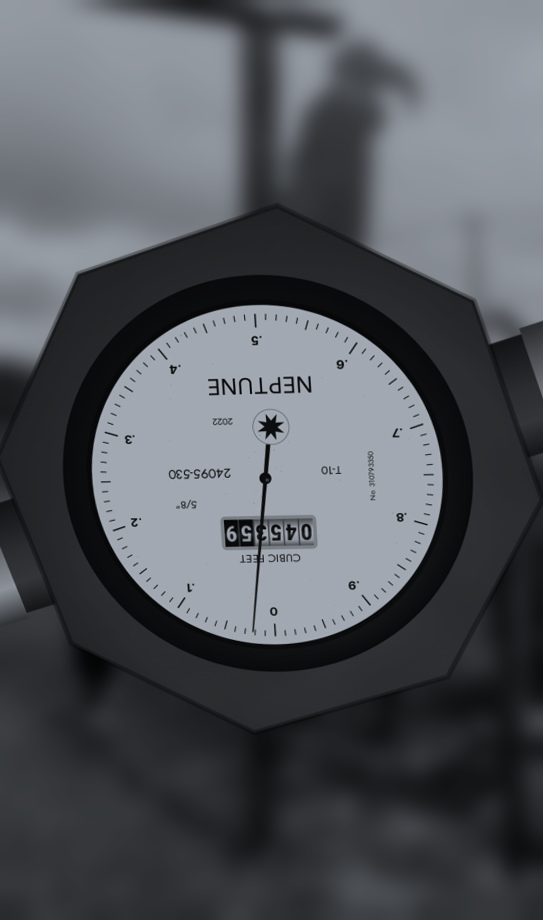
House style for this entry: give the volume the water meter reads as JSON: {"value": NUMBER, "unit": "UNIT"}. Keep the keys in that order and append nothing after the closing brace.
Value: {"value": 45359.02, "unit": "ft³"}
